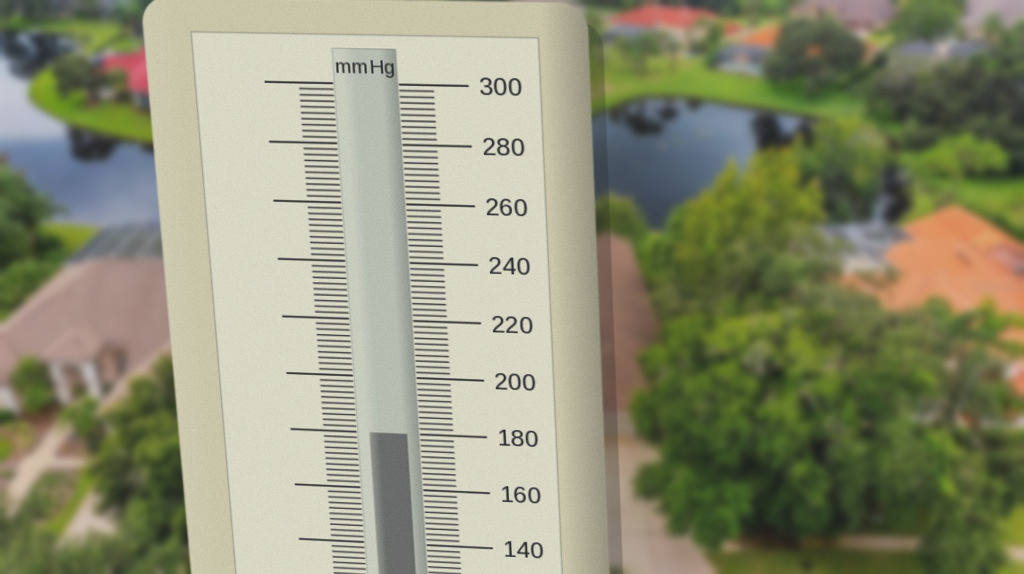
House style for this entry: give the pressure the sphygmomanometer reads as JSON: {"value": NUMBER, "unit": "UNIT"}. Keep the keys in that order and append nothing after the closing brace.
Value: {"value": 180, "unit": "mmHg"}
